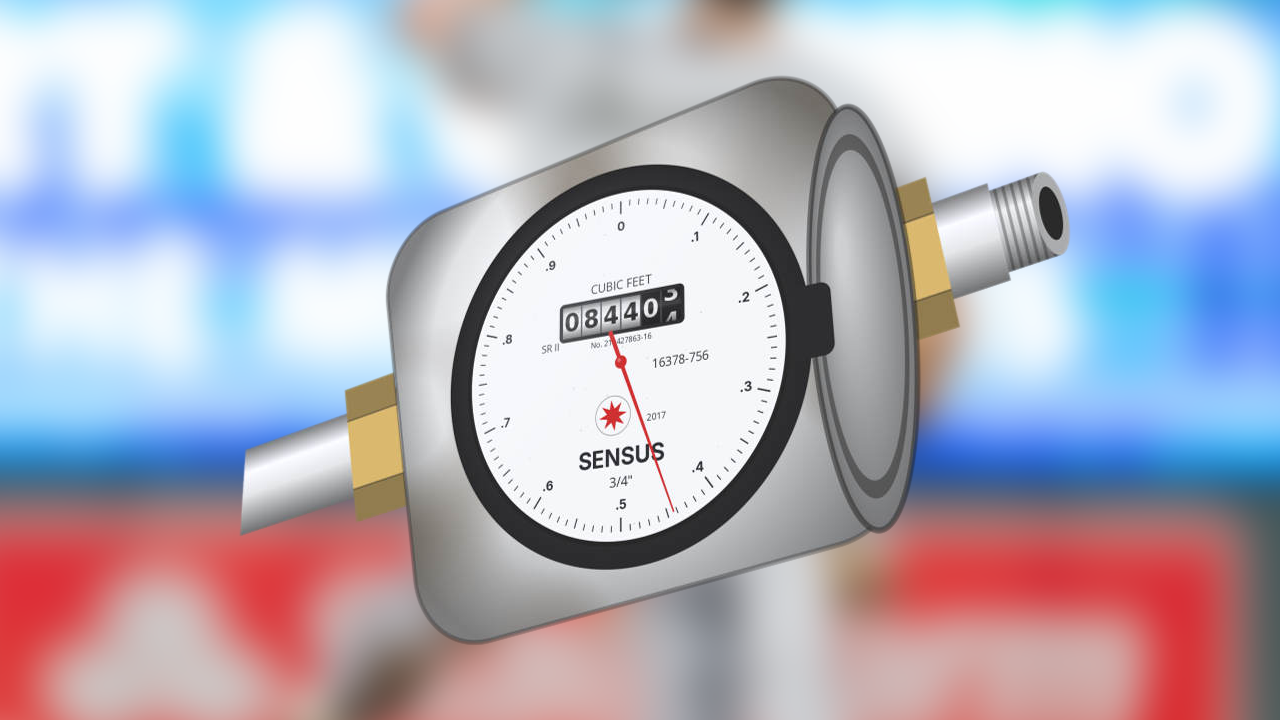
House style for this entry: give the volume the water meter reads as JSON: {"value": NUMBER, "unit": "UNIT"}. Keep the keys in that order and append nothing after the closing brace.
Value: {"value": 84403.44, "unit": "ft³"}
